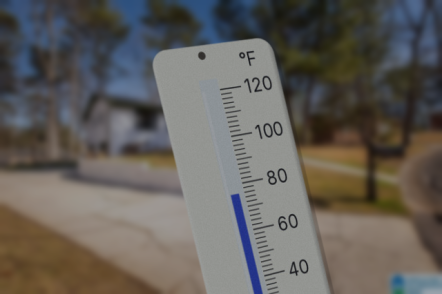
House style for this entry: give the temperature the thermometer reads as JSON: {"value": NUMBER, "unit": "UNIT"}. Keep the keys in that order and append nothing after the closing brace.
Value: {"value": 76, "unit": "°F"}
